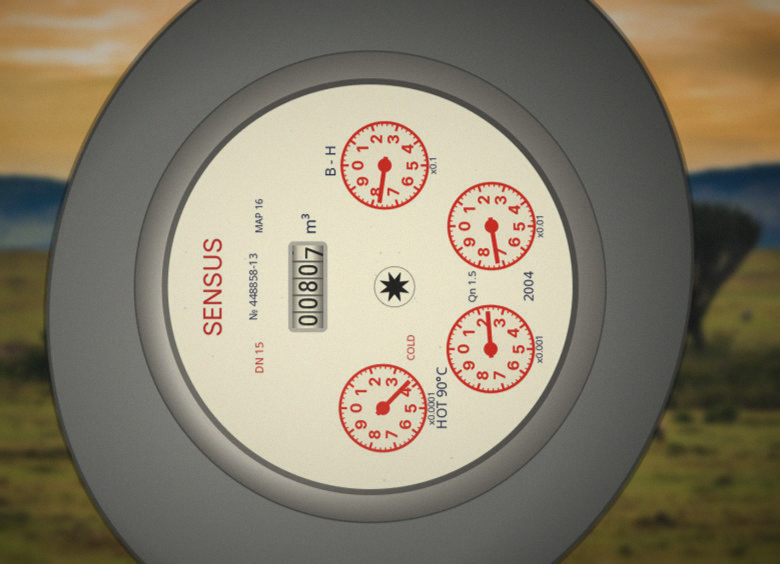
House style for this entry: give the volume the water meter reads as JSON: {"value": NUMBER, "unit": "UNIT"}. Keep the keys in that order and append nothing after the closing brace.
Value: {"value": 806.7723, "unit": "m³"}
